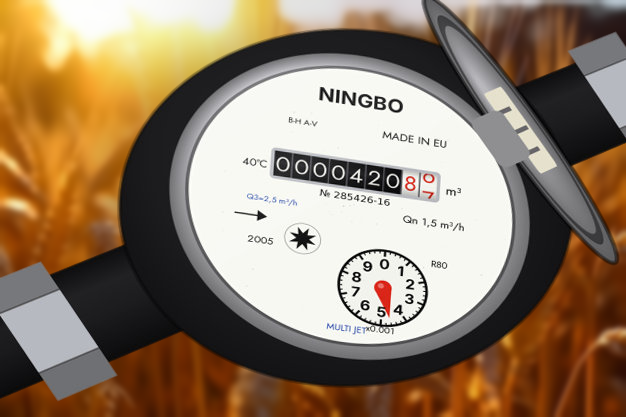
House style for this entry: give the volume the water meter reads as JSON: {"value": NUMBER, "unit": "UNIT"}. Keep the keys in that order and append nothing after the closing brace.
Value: {"value": 420.864, "unit": "m³"}
